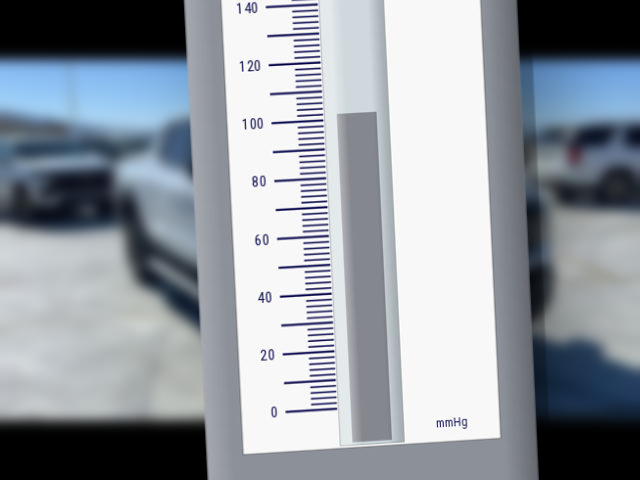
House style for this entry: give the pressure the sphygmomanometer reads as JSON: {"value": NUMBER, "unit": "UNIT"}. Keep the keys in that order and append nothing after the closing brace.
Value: {"value": 102, "unit": "mmHg"}
